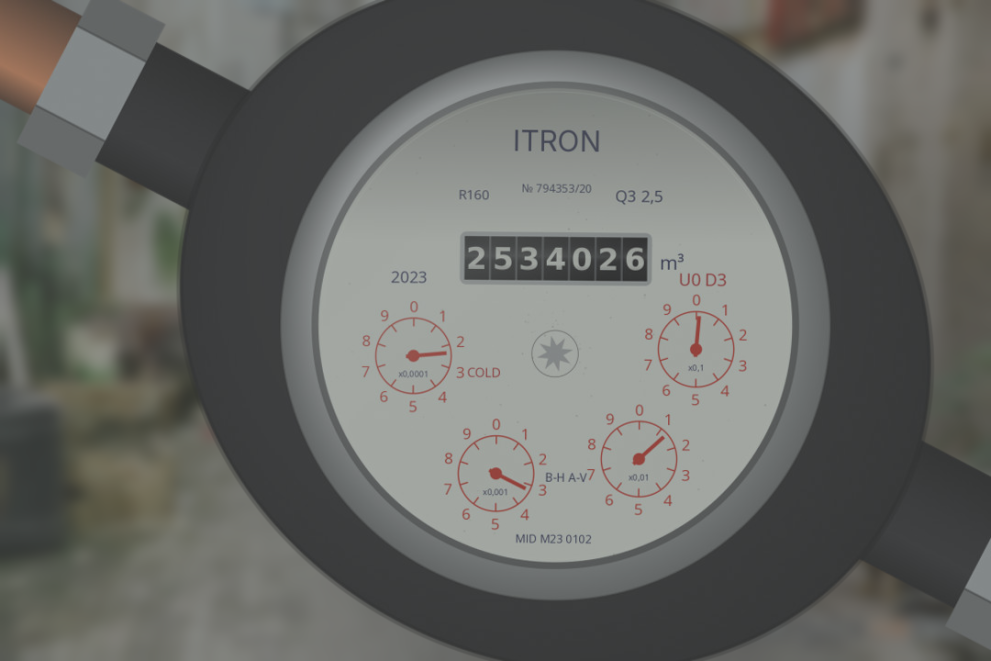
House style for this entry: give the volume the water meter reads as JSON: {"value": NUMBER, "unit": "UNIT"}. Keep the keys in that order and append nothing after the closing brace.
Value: {"value": 2534026.0132, "unit": "m³"}
